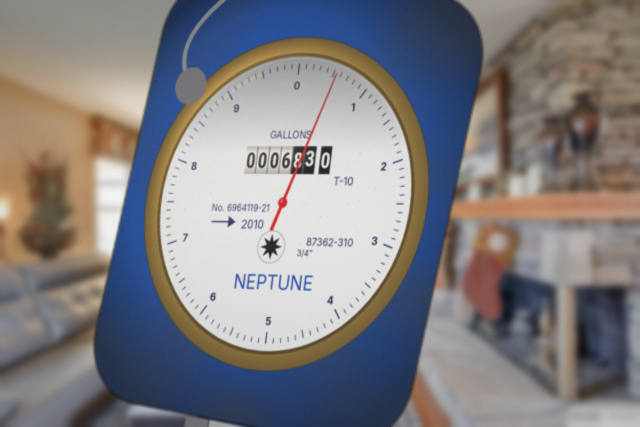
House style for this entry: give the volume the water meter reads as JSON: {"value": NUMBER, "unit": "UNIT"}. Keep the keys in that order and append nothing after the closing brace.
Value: {"value": 6830.5, "unit": "gal"}
